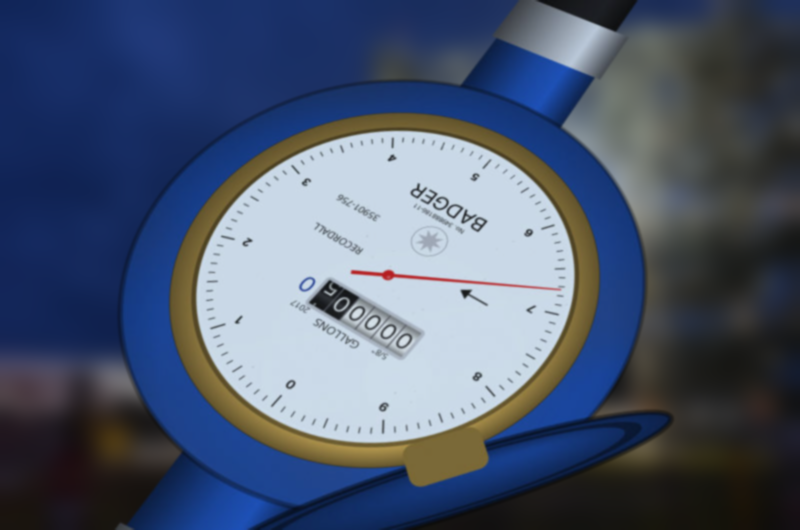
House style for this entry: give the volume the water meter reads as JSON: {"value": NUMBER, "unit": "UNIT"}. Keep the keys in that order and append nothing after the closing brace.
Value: {"value": 46.7, "unit": "gal"}
